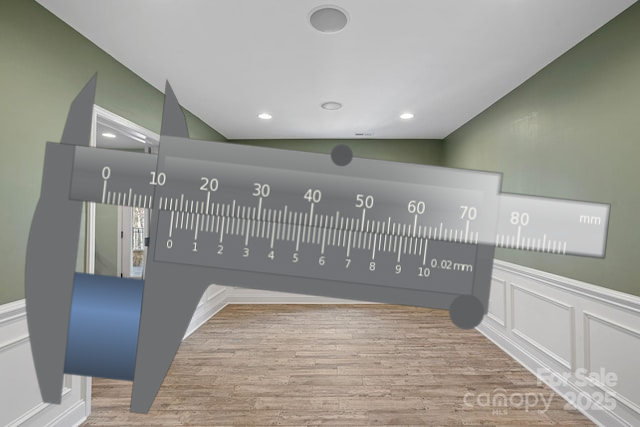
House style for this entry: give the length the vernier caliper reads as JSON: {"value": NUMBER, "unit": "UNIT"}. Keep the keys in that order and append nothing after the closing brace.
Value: {"value": 13.5, "unit": "mm"}
